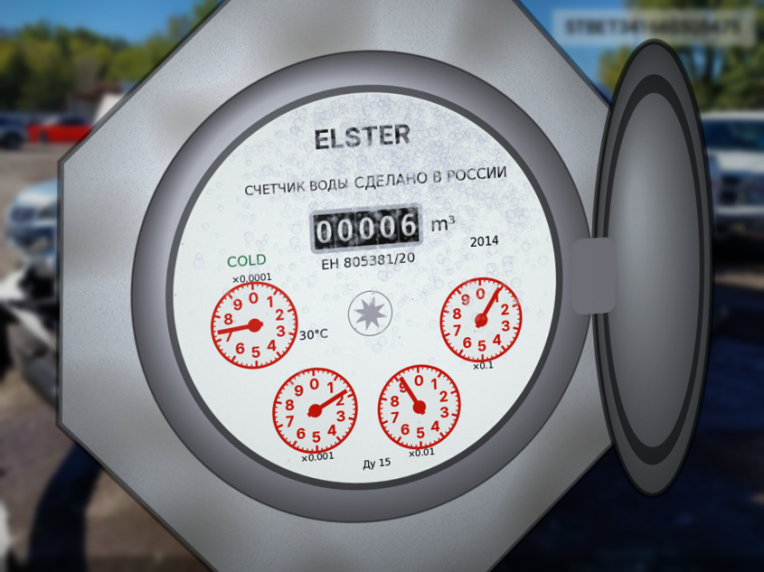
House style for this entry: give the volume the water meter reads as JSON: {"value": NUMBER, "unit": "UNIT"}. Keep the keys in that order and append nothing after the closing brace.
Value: {"value": 6.0917, "unit": "m³"}
